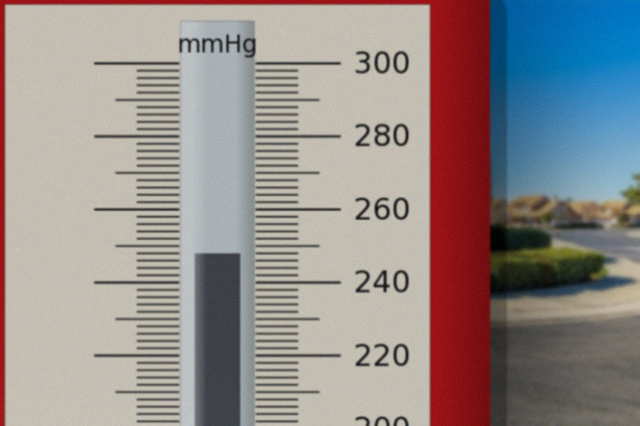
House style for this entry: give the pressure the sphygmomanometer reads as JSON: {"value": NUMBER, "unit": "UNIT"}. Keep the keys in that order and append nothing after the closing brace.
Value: {"value": 248, "unit": "mmHg"}
